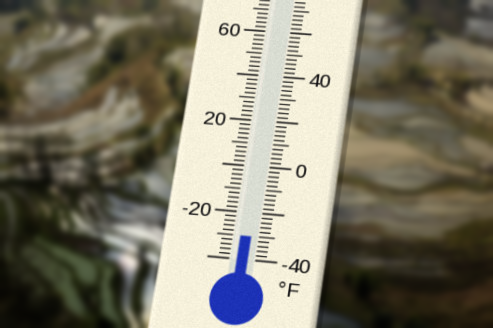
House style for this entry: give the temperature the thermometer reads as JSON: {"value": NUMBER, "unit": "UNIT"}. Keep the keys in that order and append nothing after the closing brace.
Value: {"value": -30, "unit": "°F"}
